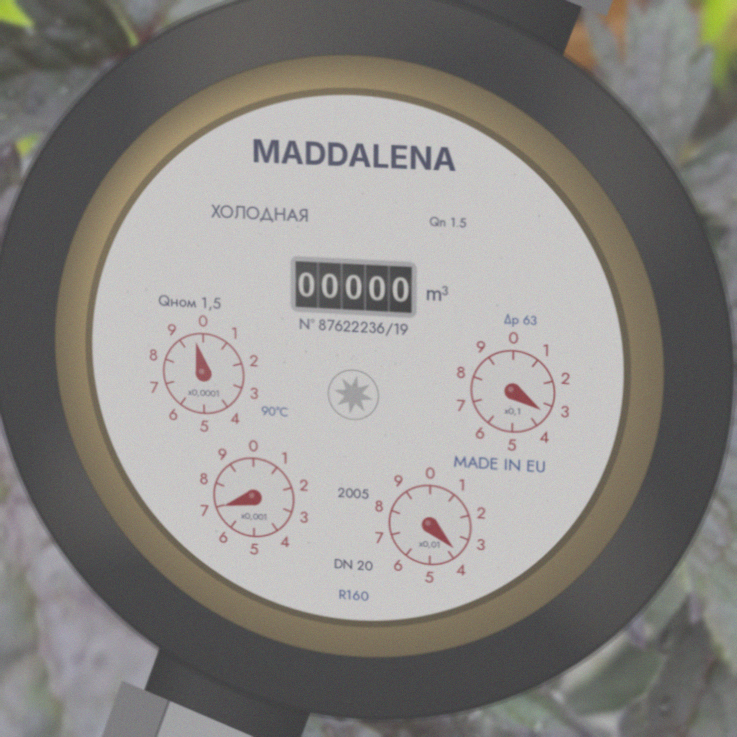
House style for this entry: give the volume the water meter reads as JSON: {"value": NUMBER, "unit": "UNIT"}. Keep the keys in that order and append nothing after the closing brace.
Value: {"value": 0.3369, "unit": "m³"}
